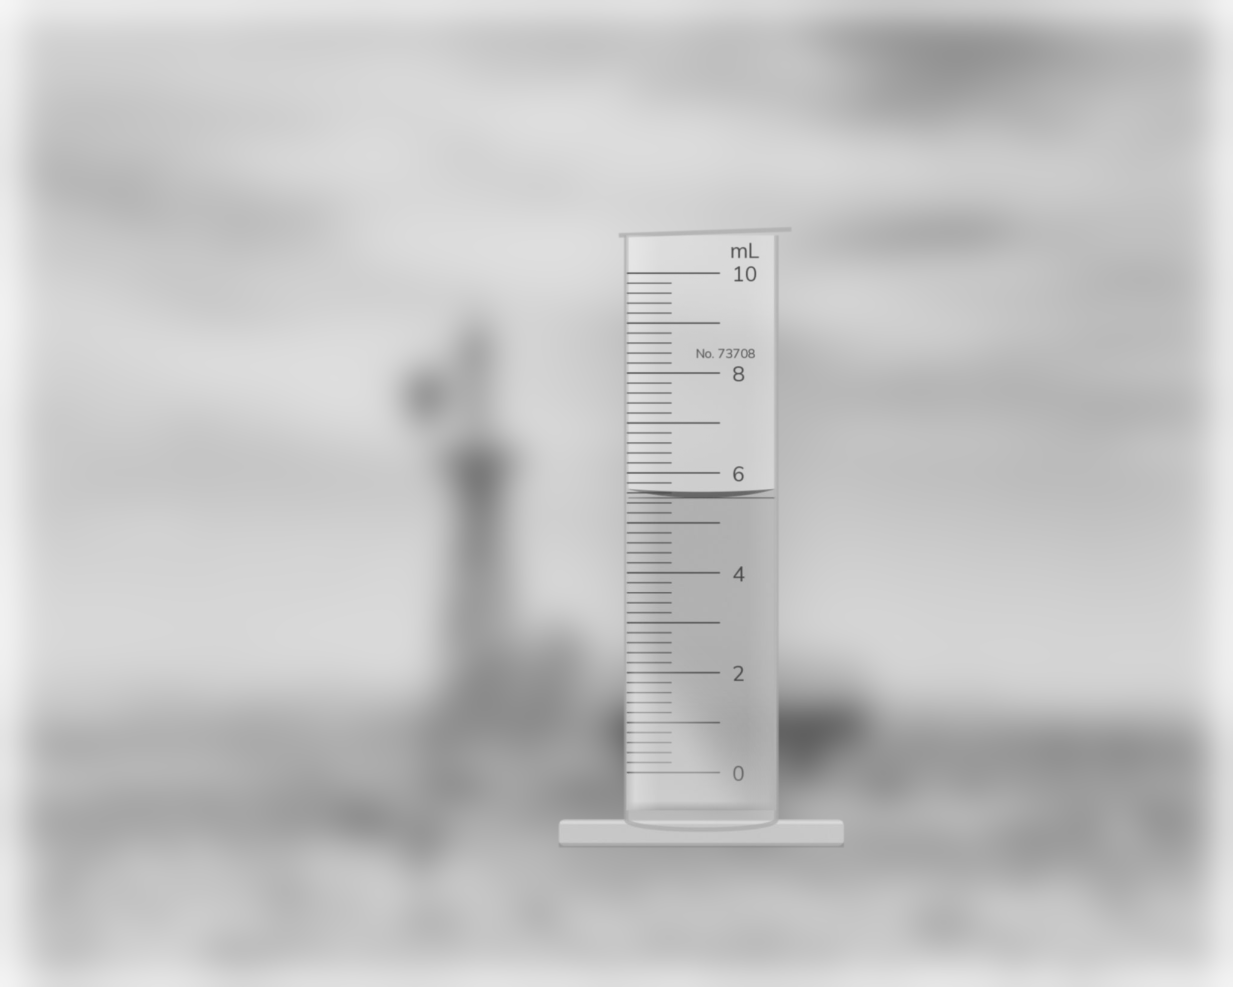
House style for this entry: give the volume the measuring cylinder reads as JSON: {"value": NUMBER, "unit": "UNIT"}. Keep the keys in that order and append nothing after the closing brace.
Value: {"value": 5.5, "unit": "mL"}
